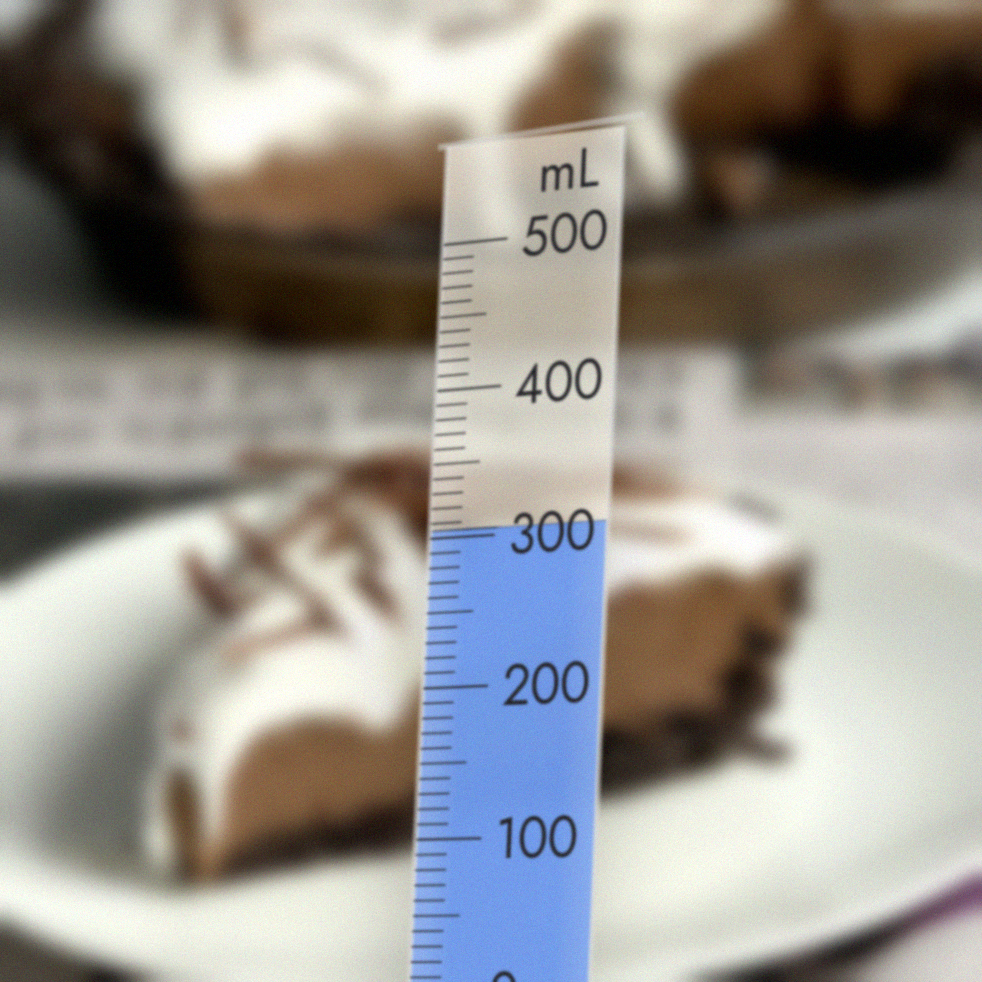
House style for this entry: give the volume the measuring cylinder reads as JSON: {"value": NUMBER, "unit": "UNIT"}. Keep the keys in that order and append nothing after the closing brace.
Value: {"value": 305, "unit": "mL"}
